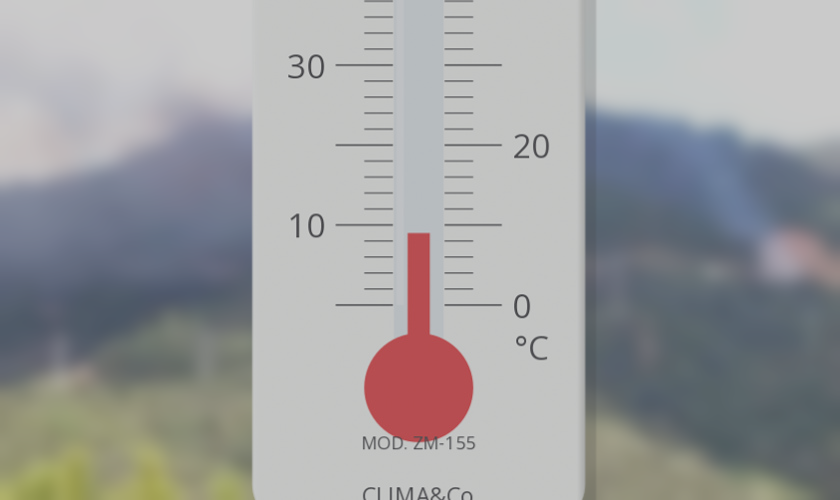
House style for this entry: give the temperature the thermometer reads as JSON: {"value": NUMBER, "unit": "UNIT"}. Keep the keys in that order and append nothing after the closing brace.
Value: {"value": 9, "unit": "°C"}
